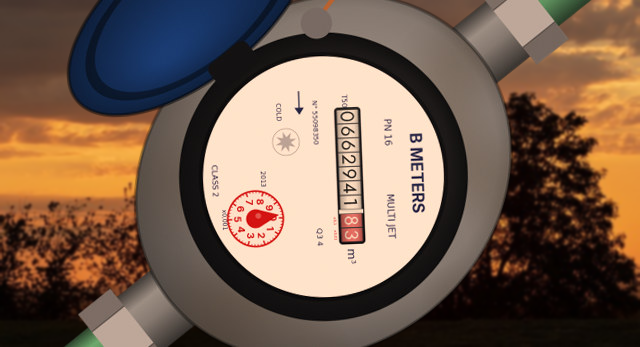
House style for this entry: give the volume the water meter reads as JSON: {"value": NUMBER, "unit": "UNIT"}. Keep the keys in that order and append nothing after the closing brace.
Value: {"value": 662941.829, "unit": "m³"}
